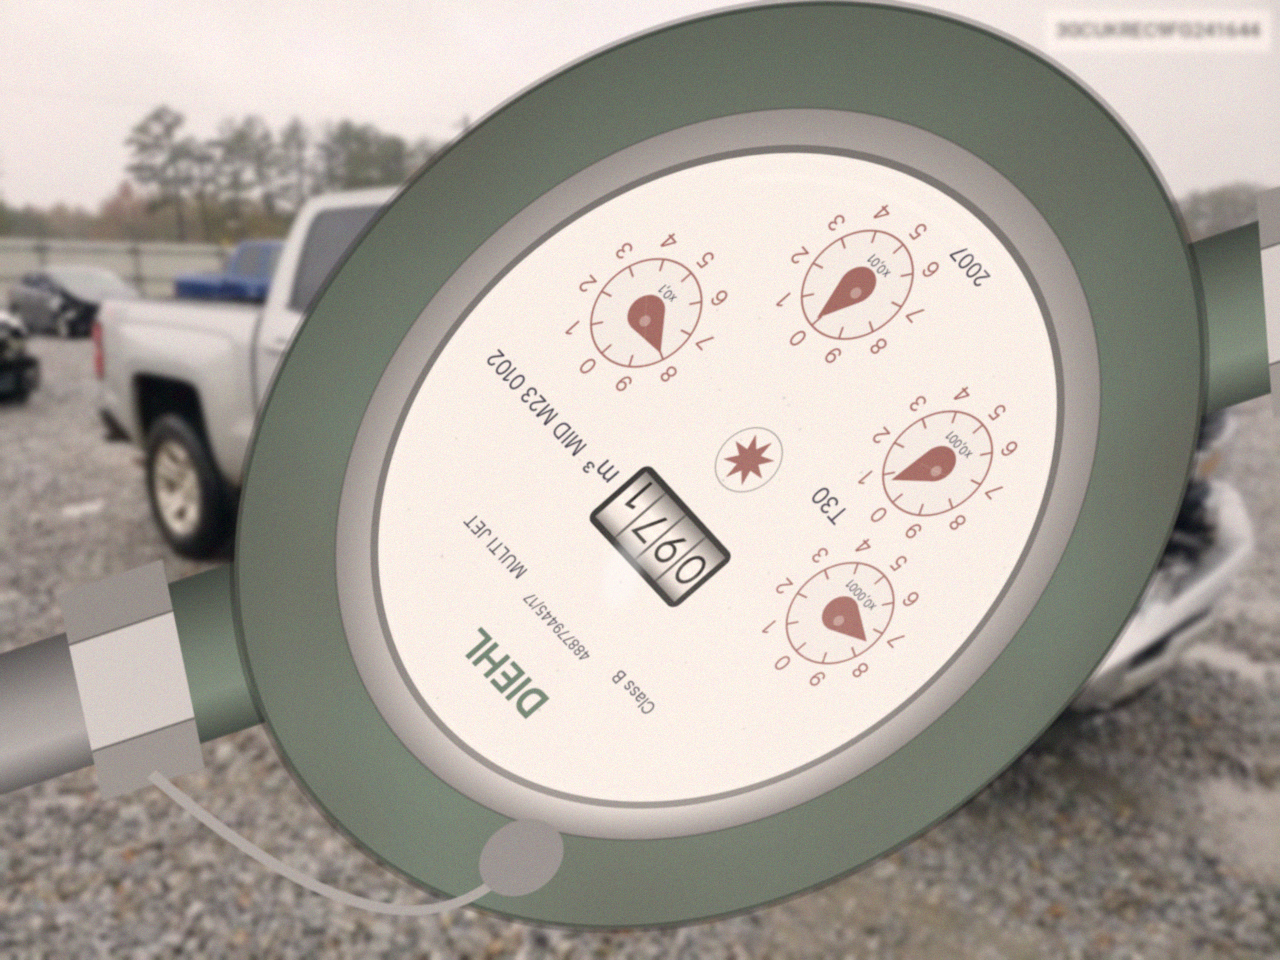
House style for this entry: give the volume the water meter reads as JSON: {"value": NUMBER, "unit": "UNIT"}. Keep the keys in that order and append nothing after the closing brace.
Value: {"value": 970.8007, "unit": "m³"}
